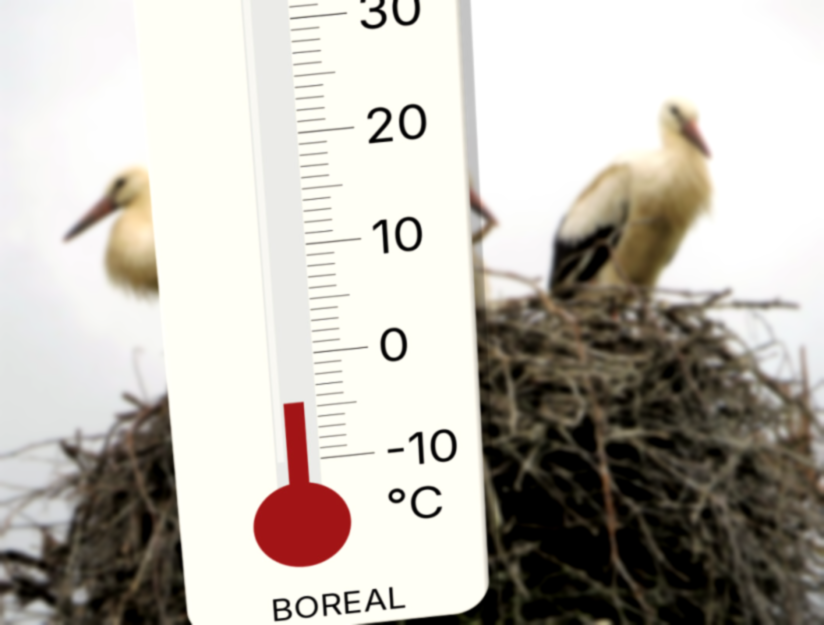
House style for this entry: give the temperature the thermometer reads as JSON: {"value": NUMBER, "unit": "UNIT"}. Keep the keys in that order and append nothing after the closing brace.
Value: {"value": -4.5, "unit": "°C"}
